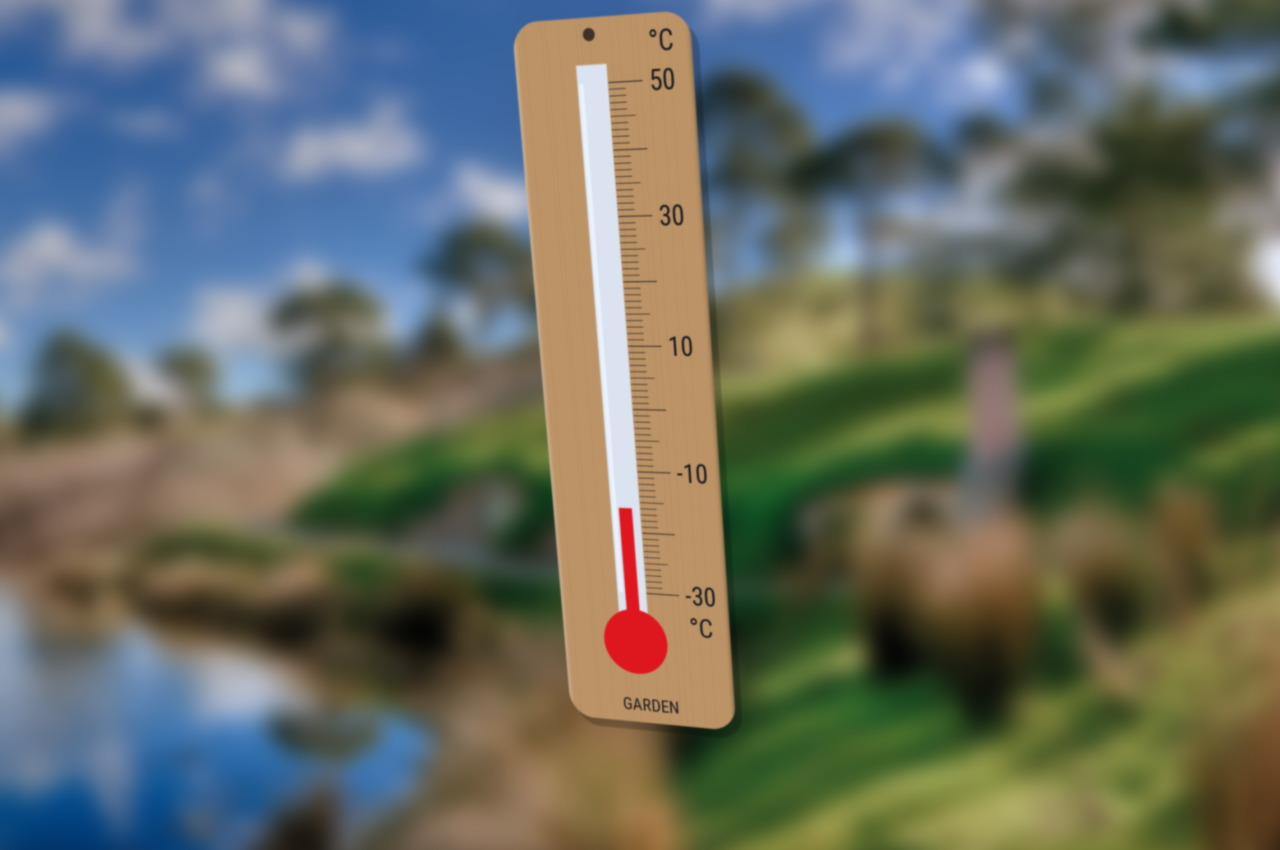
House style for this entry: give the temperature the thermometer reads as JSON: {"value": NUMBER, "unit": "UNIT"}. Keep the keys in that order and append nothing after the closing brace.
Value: {"value": -16, "unit": "°C"}
